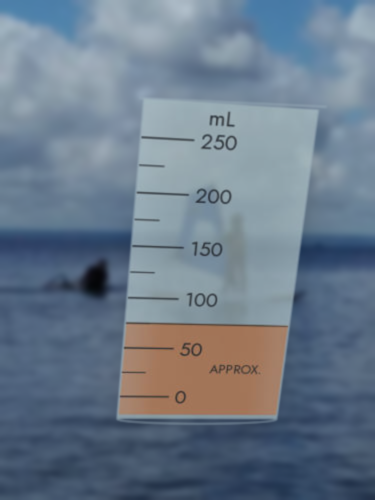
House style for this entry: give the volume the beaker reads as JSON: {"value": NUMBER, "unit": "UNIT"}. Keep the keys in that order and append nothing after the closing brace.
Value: {"value": 75, "unit": "mL"}
